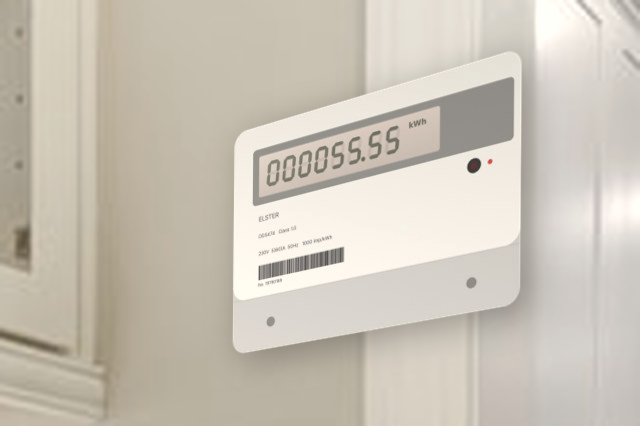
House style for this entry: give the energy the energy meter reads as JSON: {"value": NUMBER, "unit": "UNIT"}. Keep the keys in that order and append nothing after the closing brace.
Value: {"value": 55.55, "unit": "kWh"}
